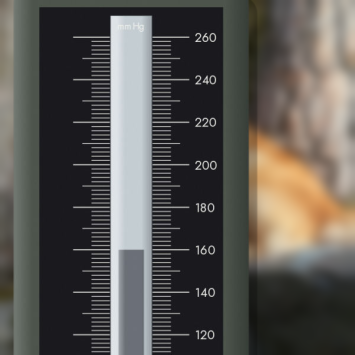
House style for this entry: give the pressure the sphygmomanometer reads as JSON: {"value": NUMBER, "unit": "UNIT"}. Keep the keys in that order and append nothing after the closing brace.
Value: {"value": 160, "unit": "mmHg"}
